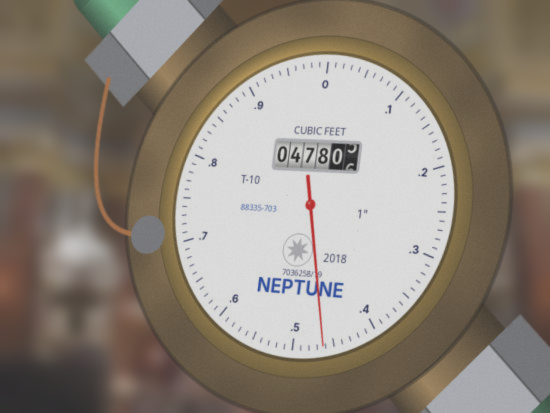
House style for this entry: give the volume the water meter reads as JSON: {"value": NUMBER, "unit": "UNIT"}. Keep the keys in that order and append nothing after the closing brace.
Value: {"value": 47805.46, "unit": "ft³"}
